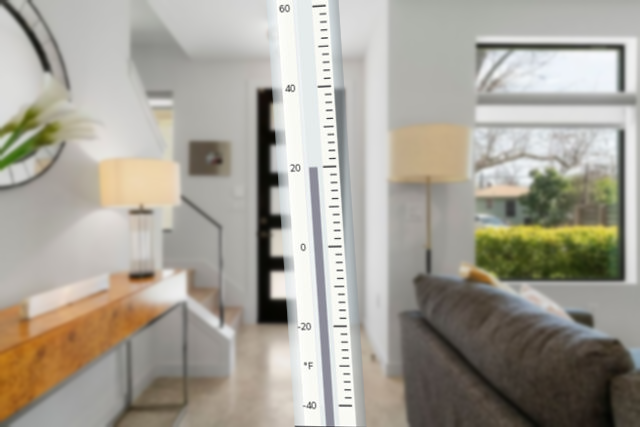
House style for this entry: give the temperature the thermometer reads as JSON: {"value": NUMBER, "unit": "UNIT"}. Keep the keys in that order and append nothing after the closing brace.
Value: {"value": 20, "unit": "°F"}
